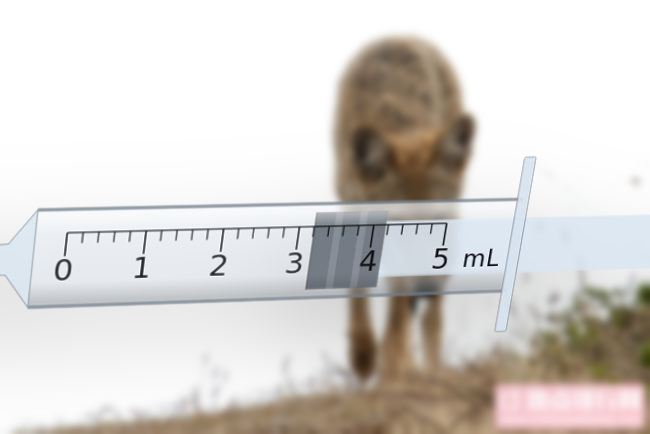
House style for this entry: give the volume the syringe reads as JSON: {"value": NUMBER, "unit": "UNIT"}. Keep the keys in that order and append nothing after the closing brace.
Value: {"value": 3.2, "unit": "mL"}
